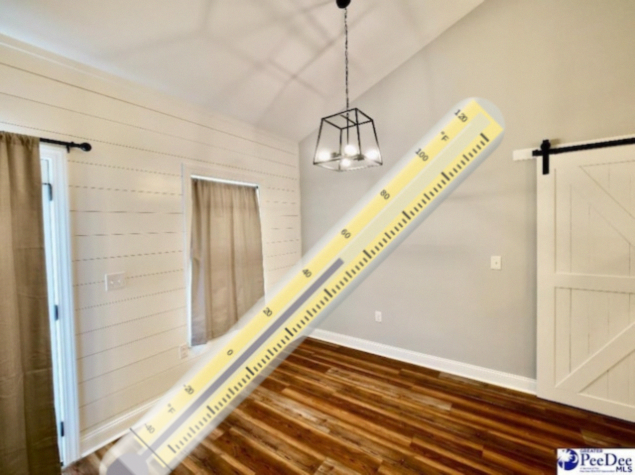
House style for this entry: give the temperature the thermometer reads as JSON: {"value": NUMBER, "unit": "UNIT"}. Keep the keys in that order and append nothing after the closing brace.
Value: {"value": 52, "unit": "°F"}
